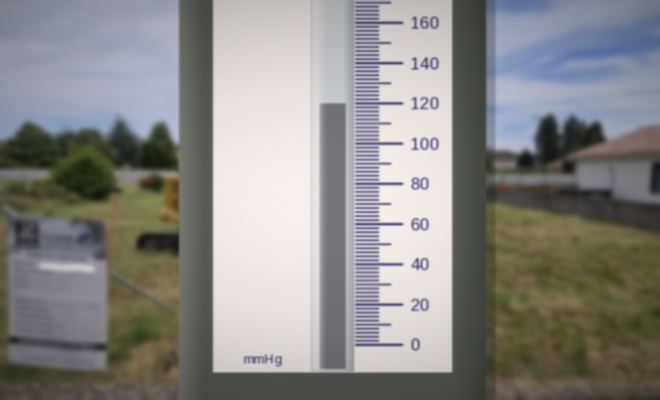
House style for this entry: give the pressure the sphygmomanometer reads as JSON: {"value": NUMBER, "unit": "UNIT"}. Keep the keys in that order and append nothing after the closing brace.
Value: {"value": 120, "unit": "mmHg"}
